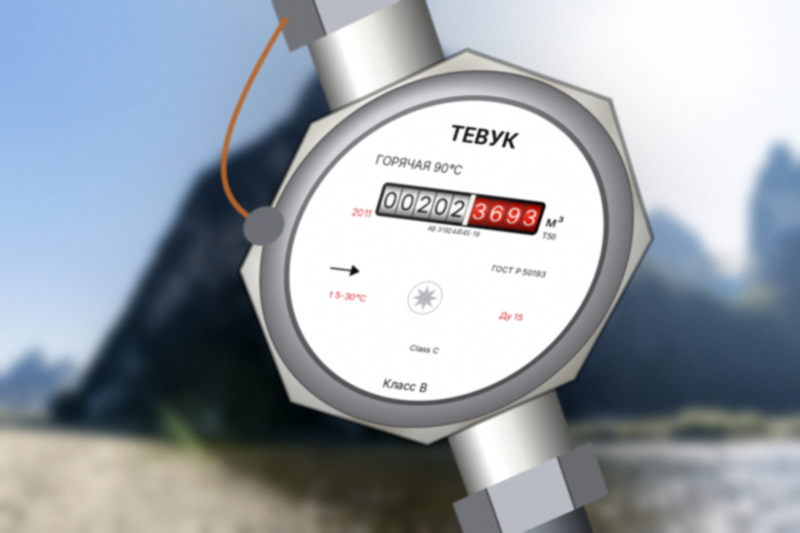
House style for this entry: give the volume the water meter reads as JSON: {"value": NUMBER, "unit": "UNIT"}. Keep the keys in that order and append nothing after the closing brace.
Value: {"value": 202.3693, "unit": "m³"}
